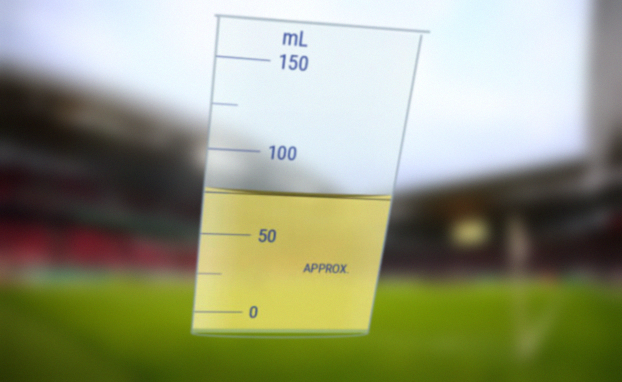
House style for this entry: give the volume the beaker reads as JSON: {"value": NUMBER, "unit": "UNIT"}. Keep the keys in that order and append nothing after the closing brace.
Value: {"value": 75, "unit": "mL"}
